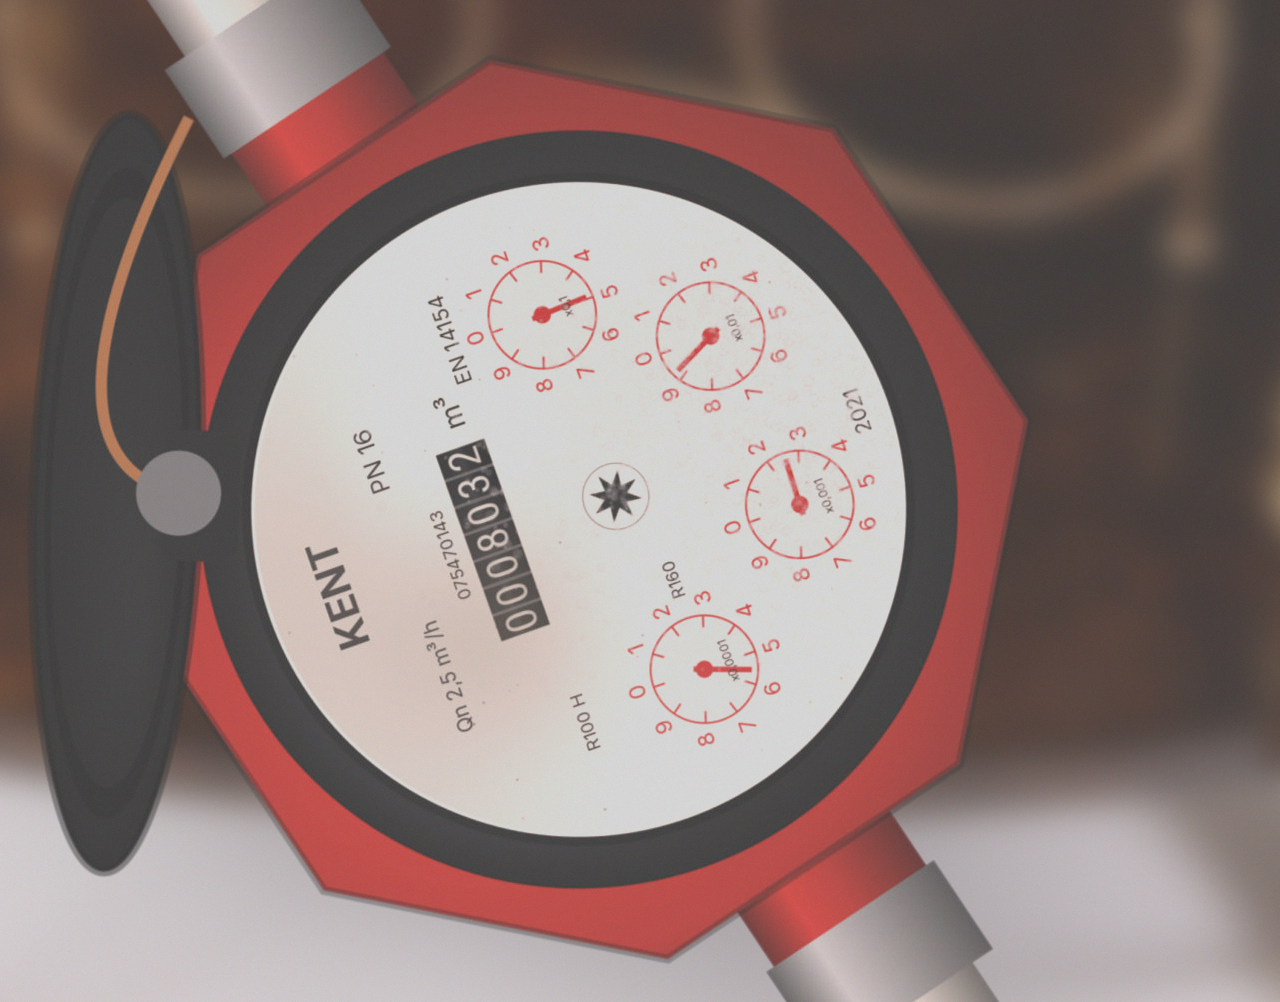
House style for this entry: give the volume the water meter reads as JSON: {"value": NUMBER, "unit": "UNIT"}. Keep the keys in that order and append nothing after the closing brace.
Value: {"value": 8032.4925, "unit": "m³"}
